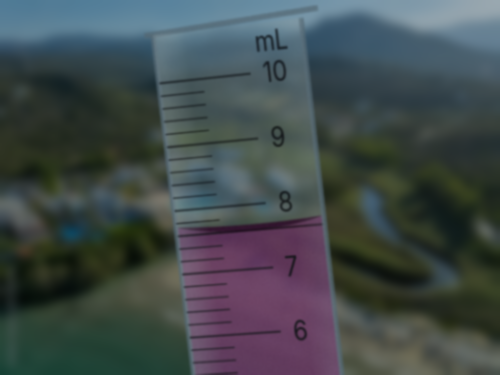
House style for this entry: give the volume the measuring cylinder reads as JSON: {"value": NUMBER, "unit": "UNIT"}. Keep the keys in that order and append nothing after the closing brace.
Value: {"value": 7.6, "unit": "mL"}
